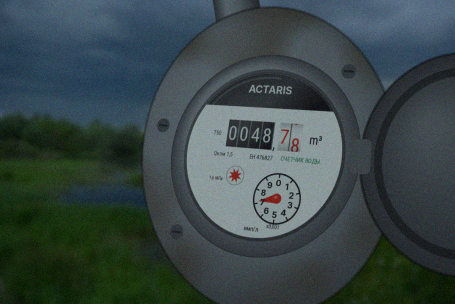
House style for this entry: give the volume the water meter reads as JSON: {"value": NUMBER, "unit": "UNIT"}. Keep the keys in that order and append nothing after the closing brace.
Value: {"value": 48.777, "unit": "m³"}
